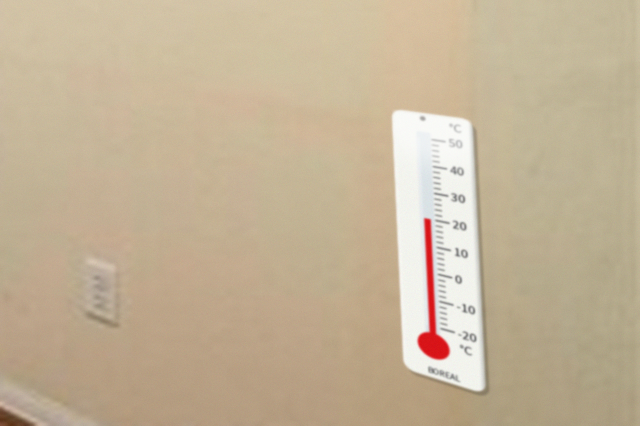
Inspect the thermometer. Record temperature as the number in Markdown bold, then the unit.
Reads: **20** °C
